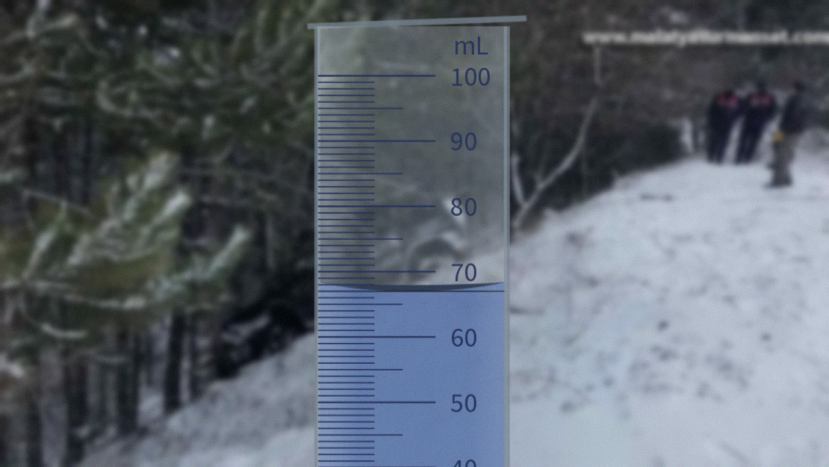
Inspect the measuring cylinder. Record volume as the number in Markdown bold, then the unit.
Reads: **67** mL
